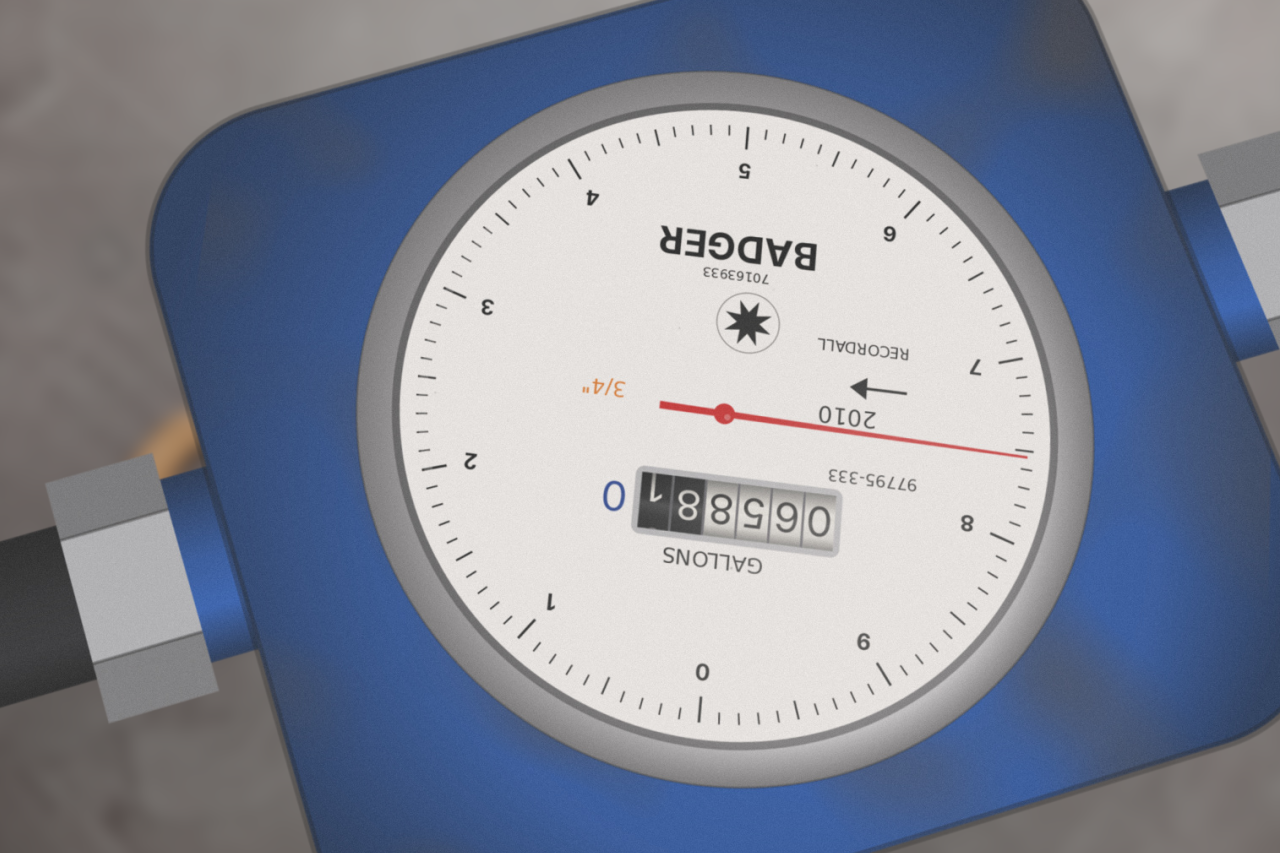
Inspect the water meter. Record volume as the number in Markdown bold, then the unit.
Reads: **658807.5** gal
